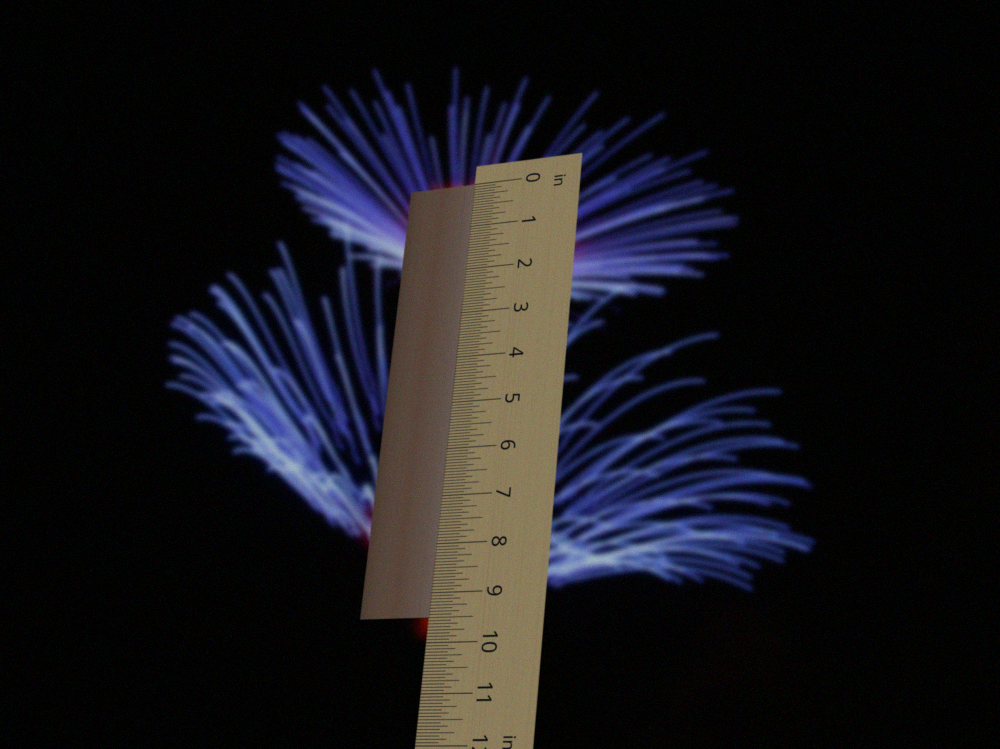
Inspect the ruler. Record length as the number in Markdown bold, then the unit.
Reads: **9.5** in
